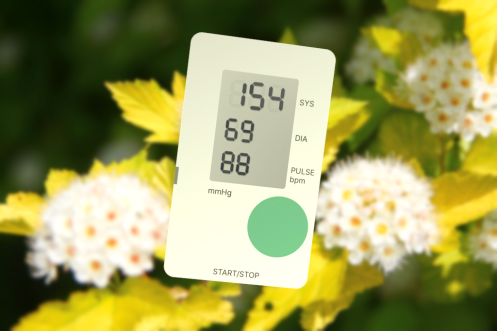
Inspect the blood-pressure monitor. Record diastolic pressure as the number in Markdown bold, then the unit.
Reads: **69** mmHg
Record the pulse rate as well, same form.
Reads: **88** bpm
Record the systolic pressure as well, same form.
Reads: **154** mmHg
